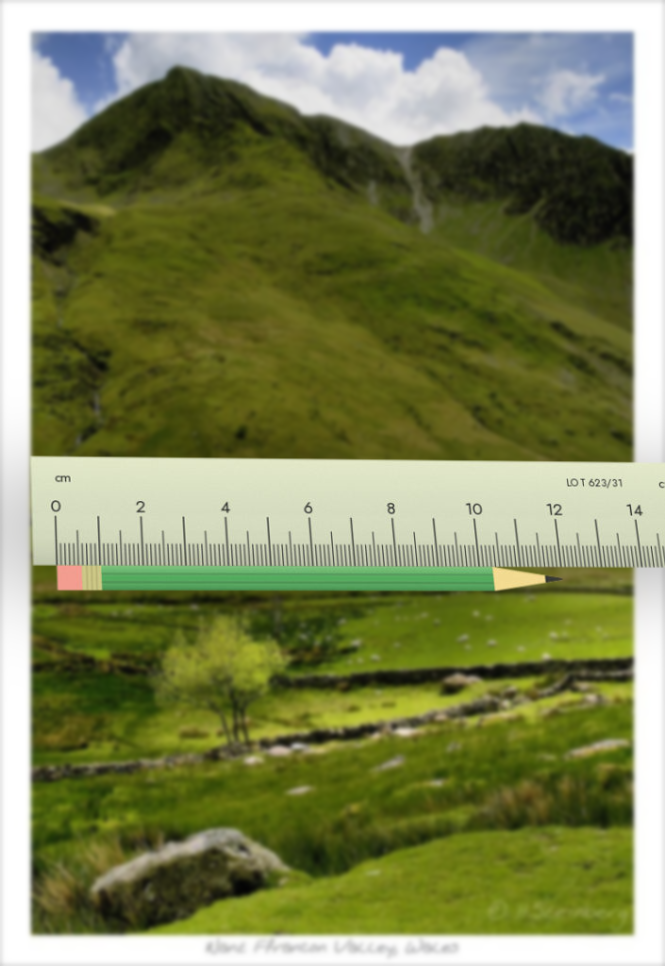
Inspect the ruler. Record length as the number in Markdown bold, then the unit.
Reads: **12** cm
